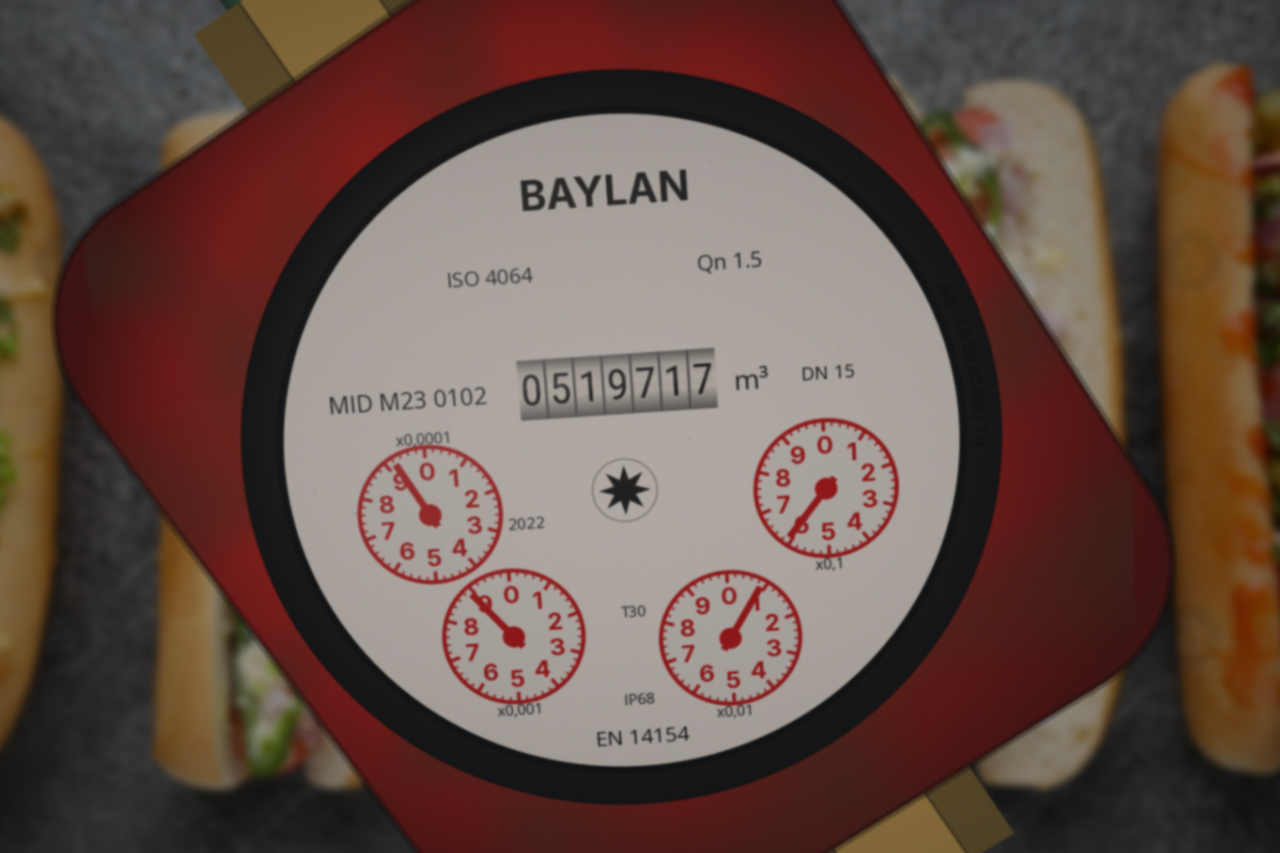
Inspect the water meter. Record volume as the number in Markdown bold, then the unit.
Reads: **519717.6089** m³
